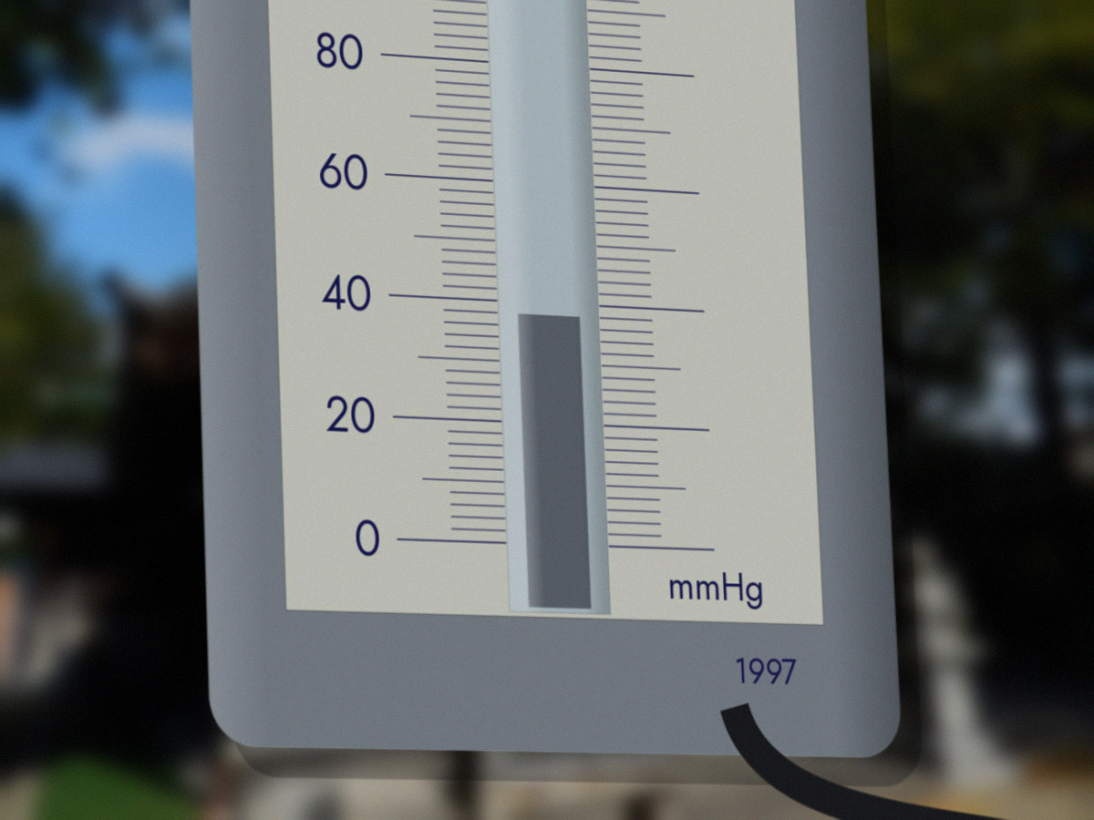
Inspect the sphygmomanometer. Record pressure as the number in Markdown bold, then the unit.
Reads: **38** mmHg
